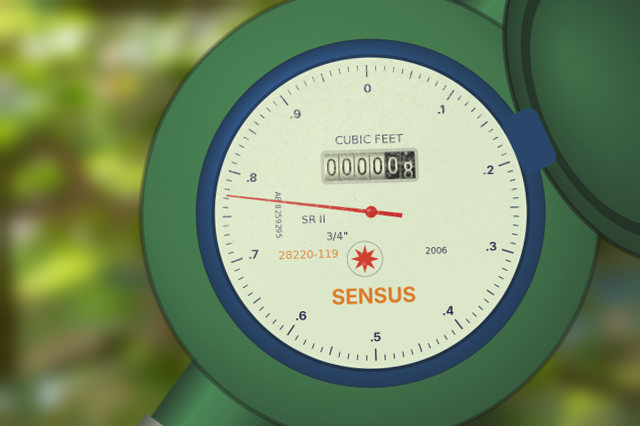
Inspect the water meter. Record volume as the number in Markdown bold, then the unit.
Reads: **7.77** ft³
